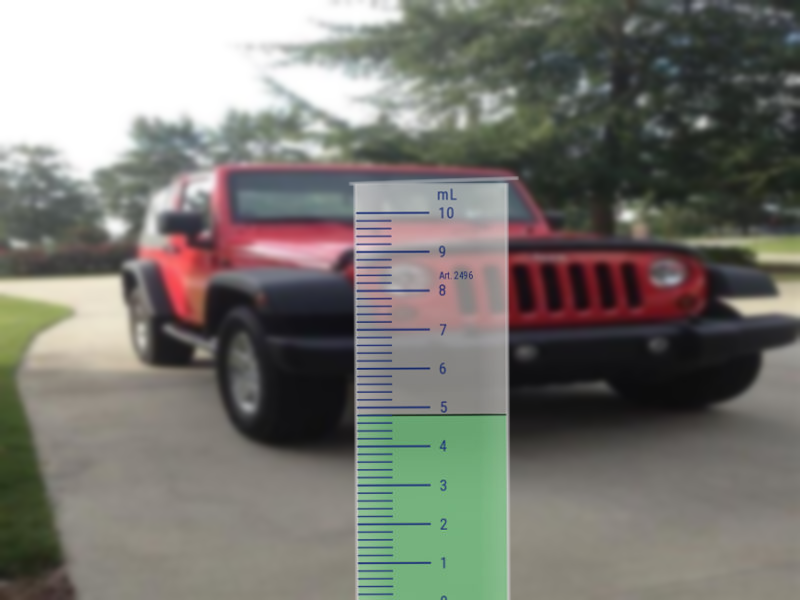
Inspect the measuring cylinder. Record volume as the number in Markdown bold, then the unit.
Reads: **4.8** mL
